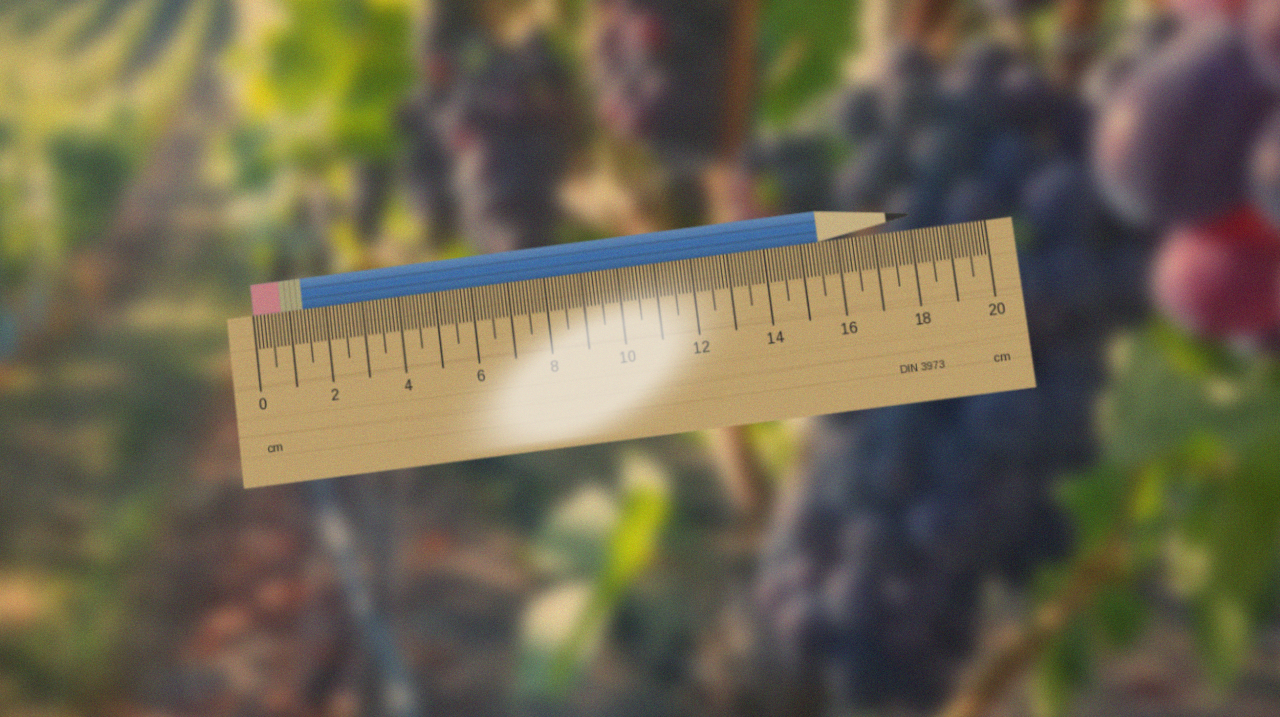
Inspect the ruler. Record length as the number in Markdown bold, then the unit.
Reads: **18** cm
